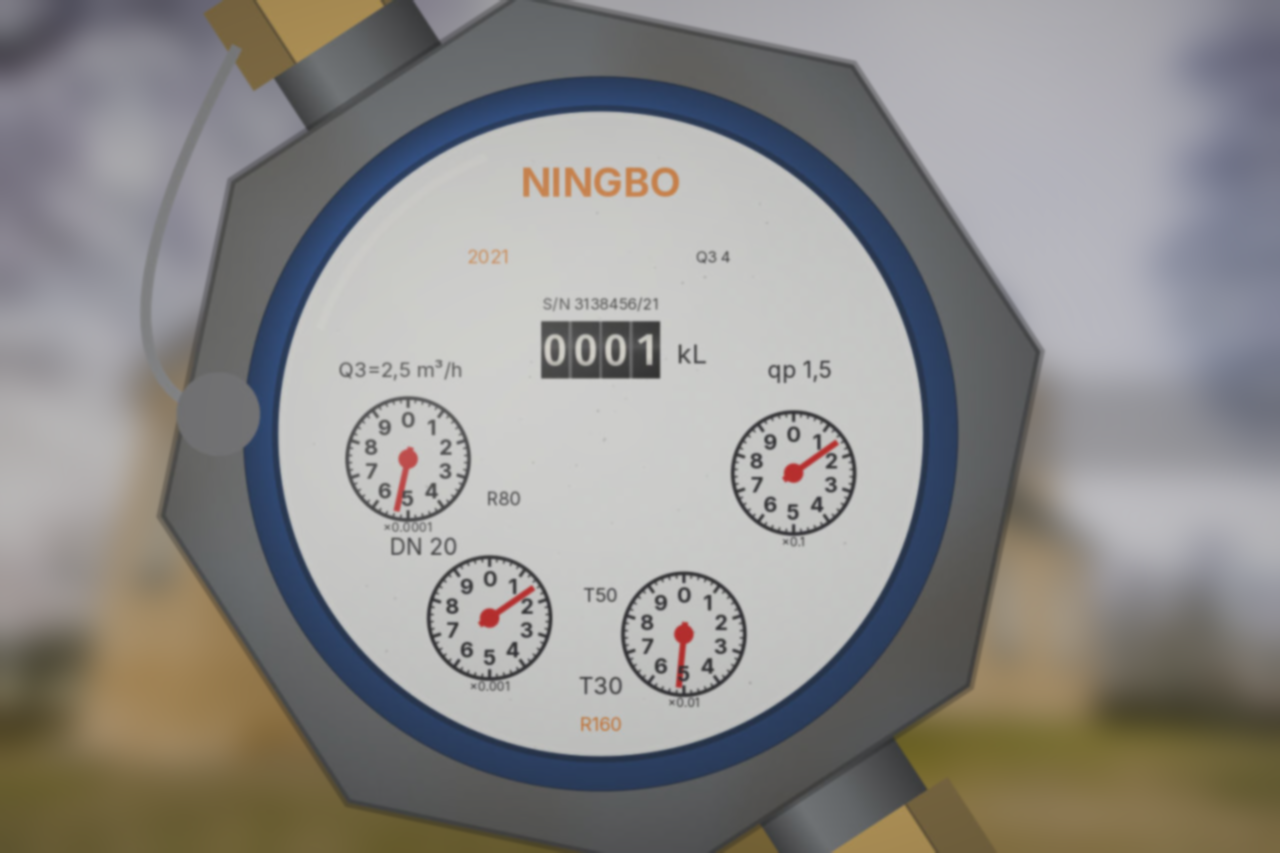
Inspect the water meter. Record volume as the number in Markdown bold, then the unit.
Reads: **1.1515** kL
